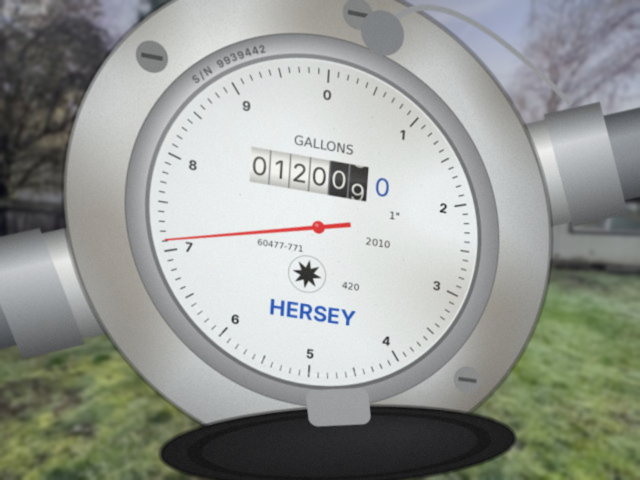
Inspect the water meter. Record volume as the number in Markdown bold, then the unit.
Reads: **120087.1** gal
